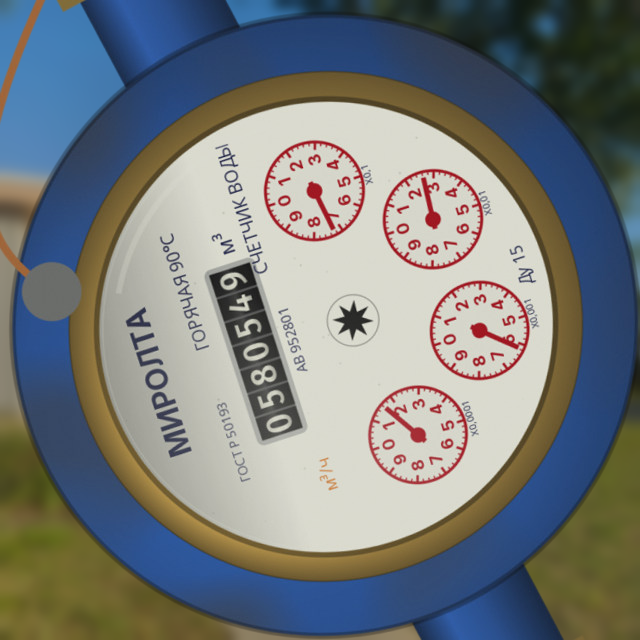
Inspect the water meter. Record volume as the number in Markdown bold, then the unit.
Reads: **580549.7261** m³
